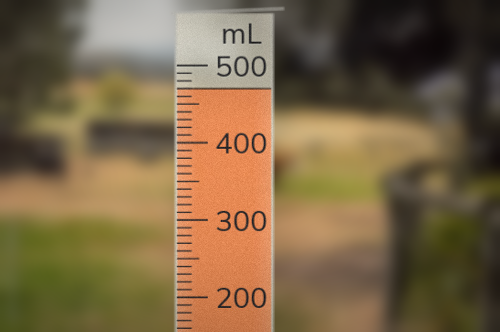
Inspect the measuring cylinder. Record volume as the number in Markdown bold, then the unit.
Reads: **470** mL
